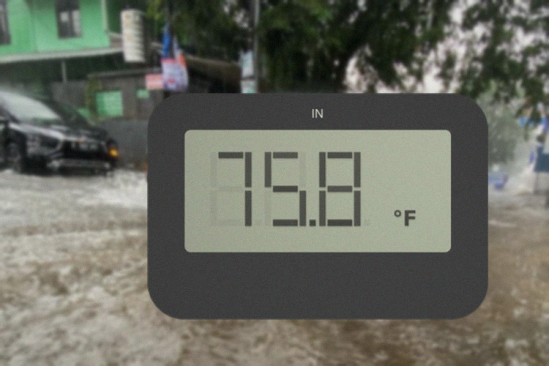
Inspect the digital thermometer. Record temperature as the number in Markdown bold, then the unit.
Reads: **75.8** °F
